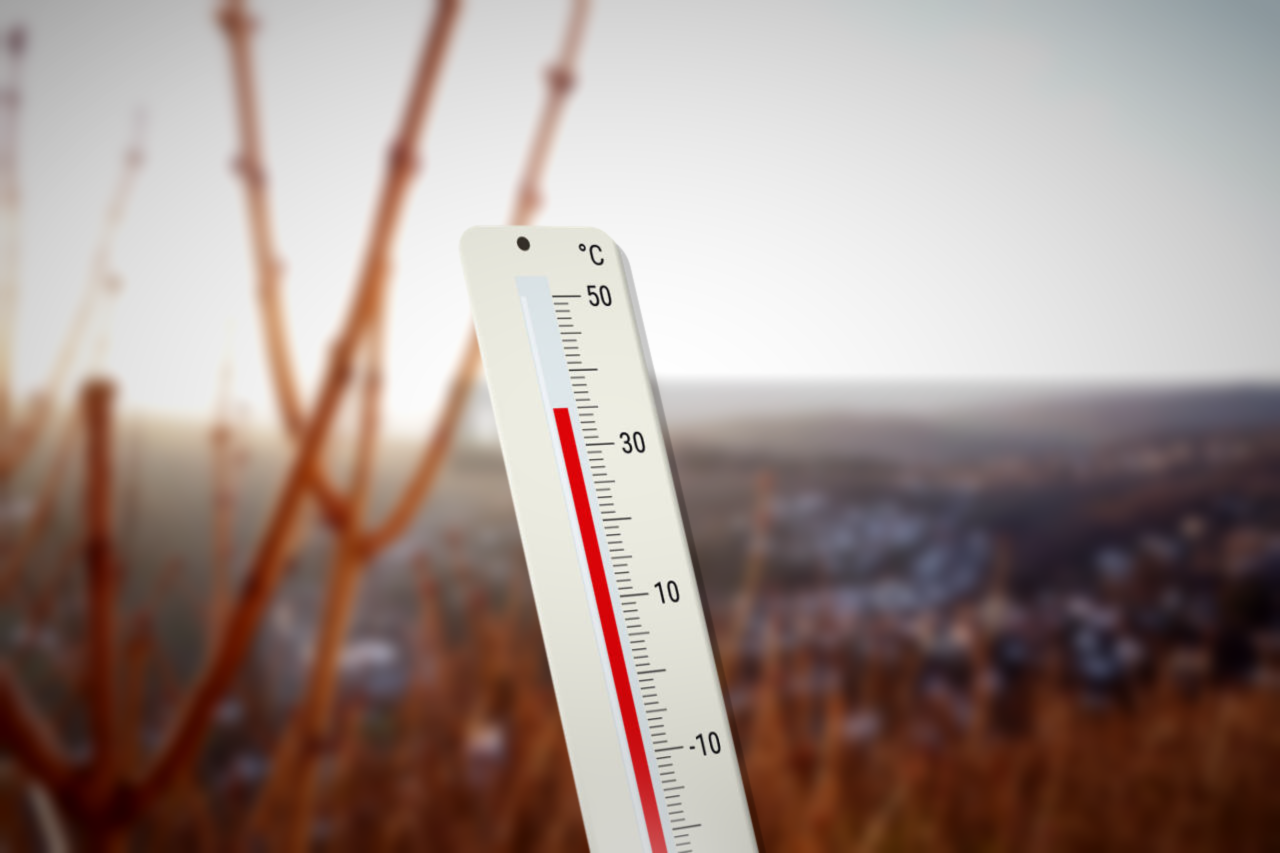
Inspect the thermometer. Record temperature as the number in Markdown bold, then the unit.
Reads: **35** °C
